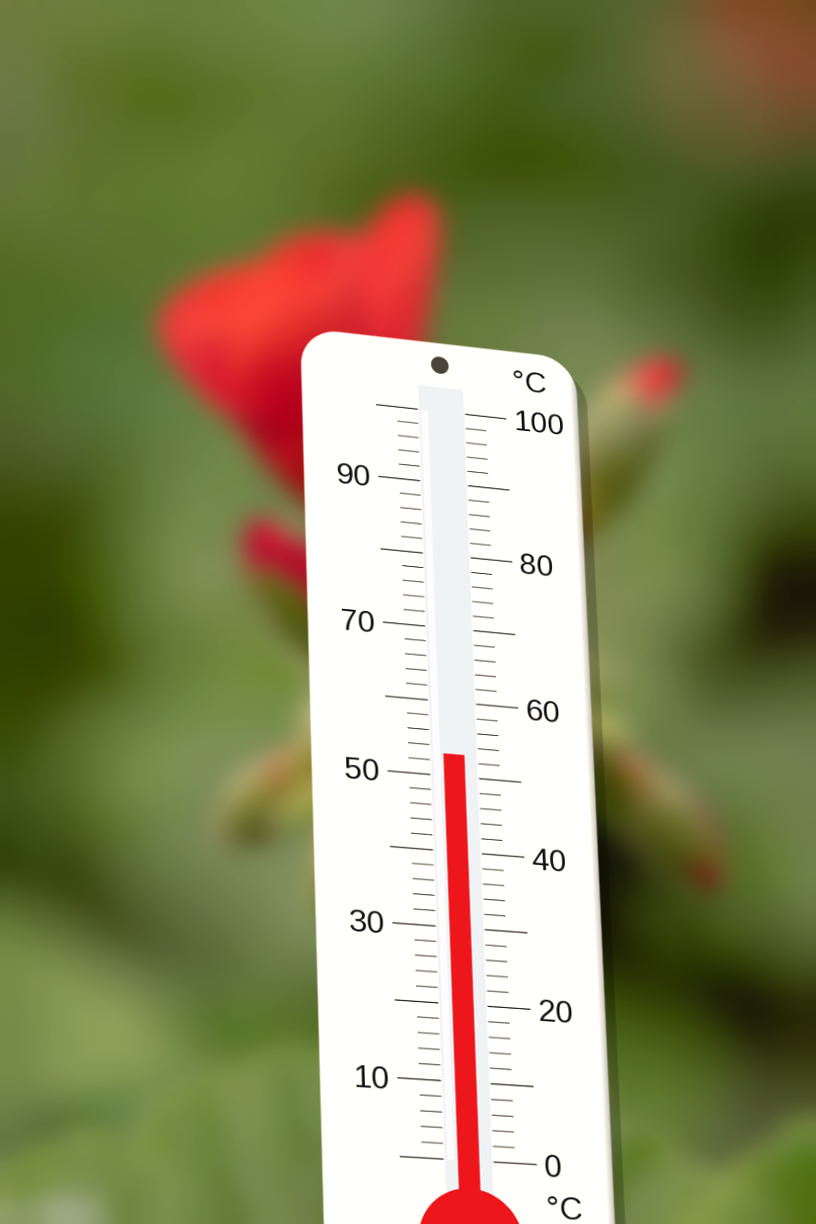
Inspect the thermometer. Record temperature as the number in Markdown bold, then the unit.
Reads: **53** °C
